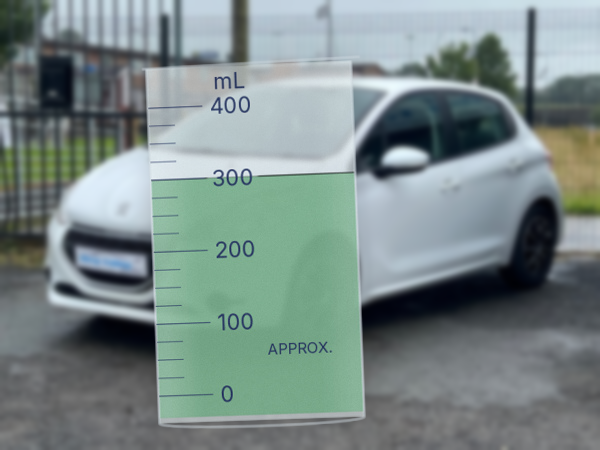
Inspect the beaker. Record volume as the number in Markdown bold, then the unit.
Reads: **300** mL
